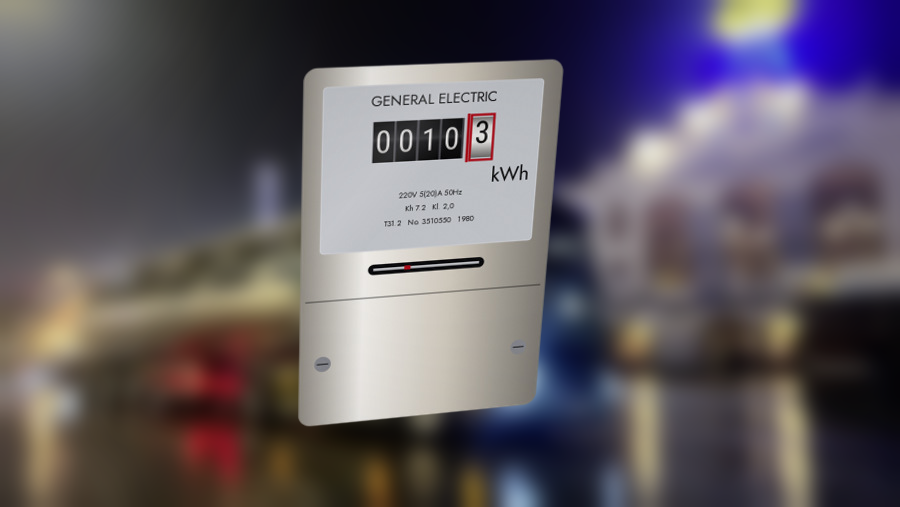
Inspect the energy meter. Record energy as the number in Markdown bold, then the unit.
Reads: **10.3** kWh
